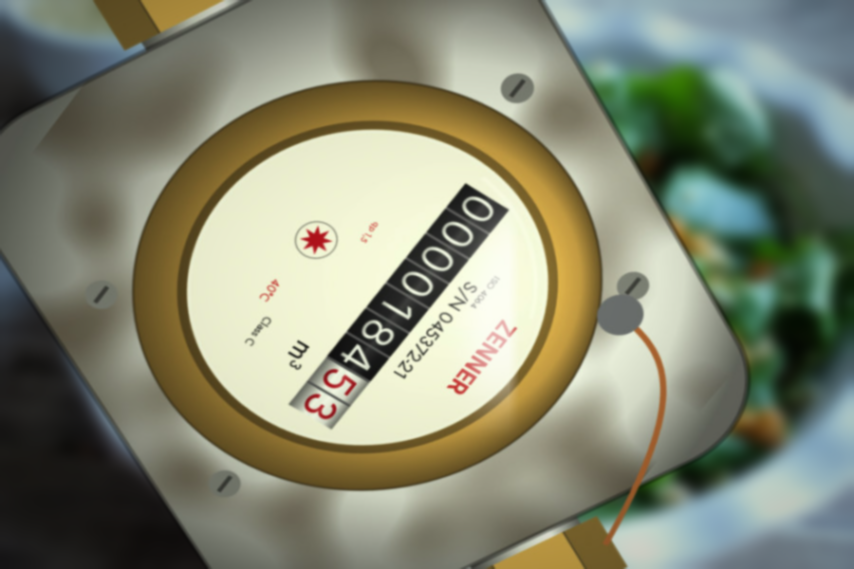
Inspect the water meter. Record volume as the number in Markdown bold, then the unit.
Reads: **184.53** m³
